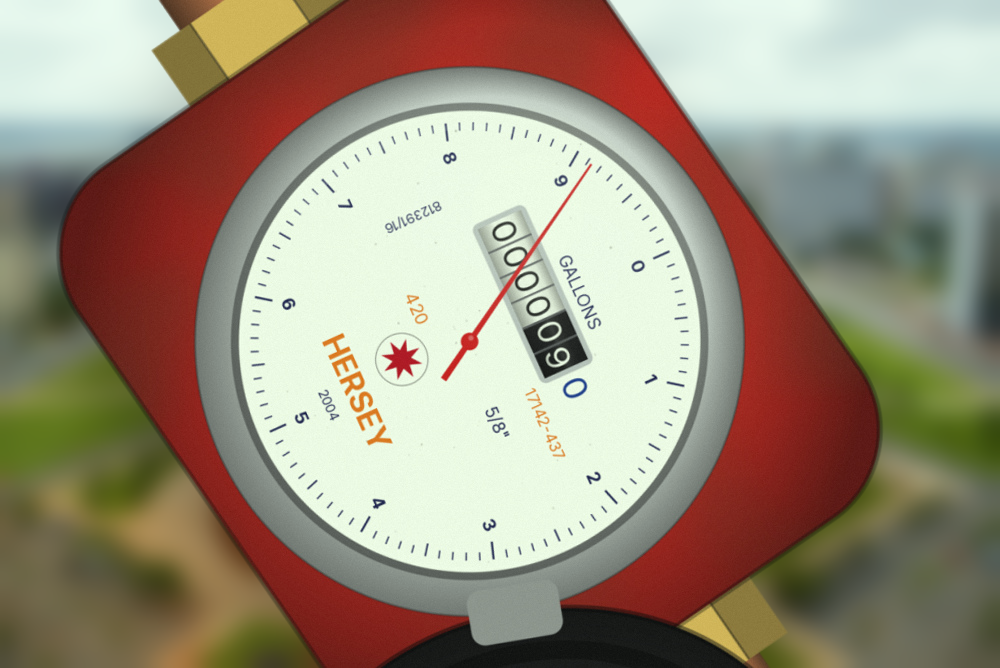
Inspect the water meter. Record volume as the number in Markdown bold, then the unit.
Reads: **89.1** gal
